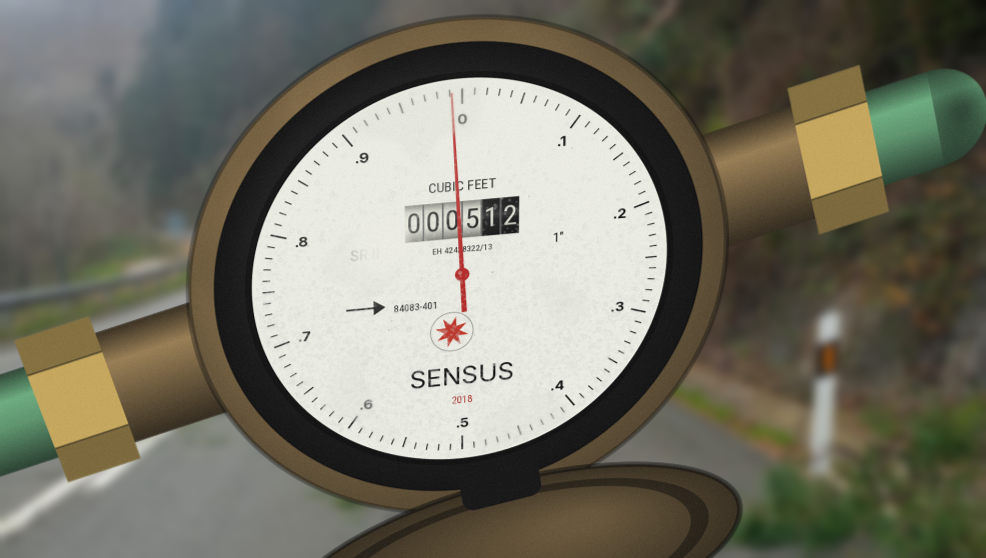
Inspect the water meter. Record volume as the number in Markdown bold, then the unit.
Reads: **511.99** ft³
